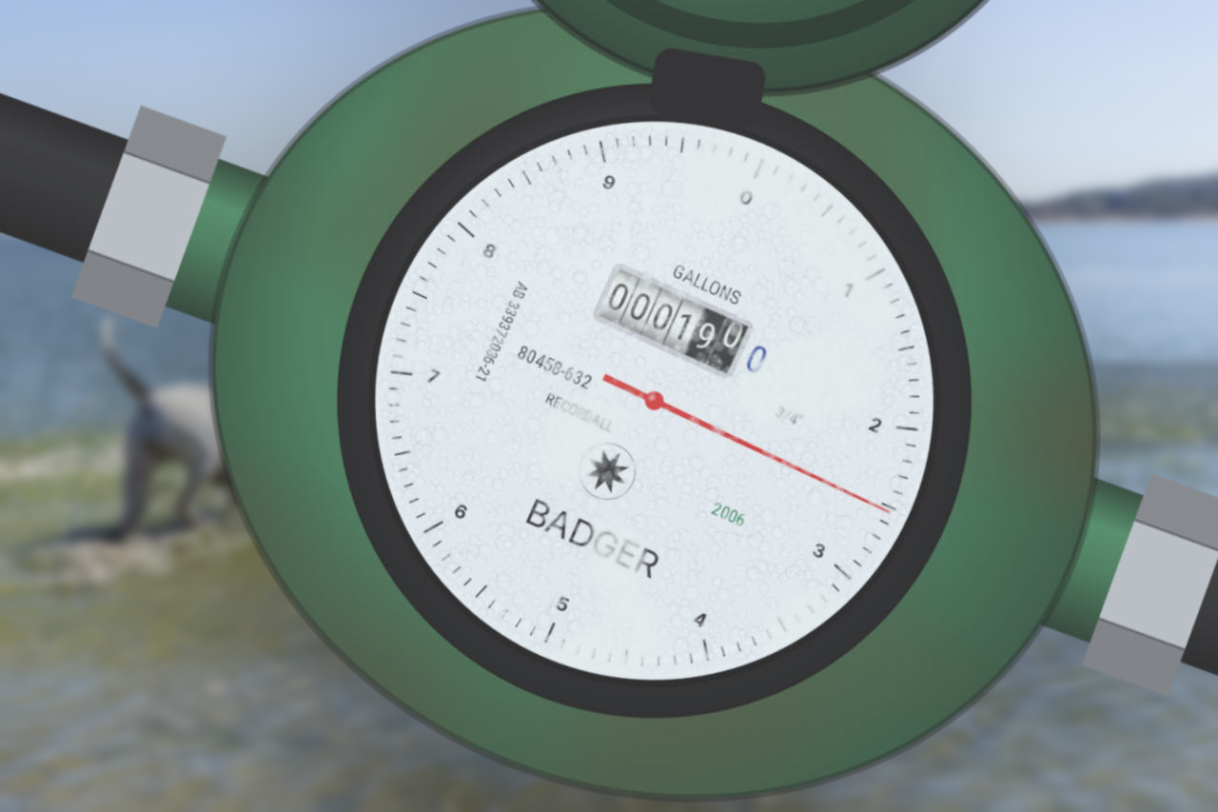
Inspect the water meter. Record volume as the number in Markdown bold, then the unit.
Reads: **1902.5** gal
